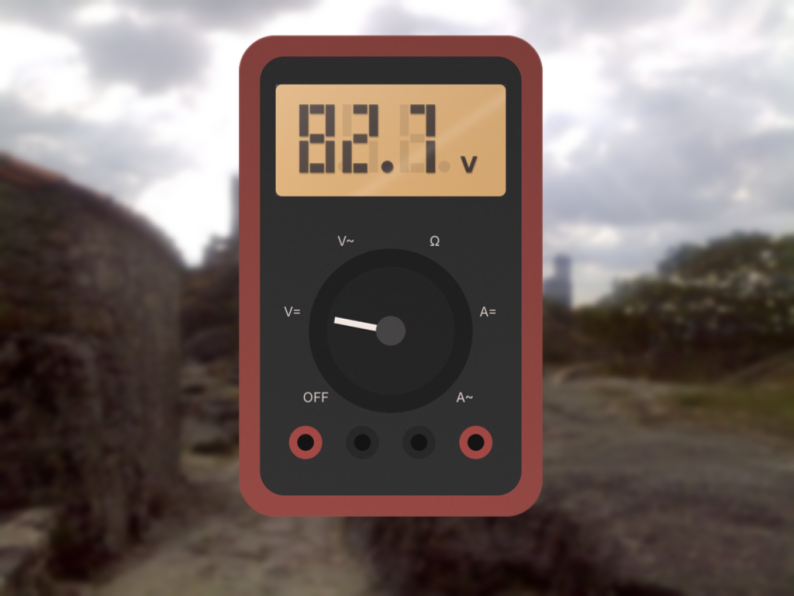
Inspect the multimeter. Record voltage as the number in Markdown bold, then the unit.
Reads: **82.7** V
